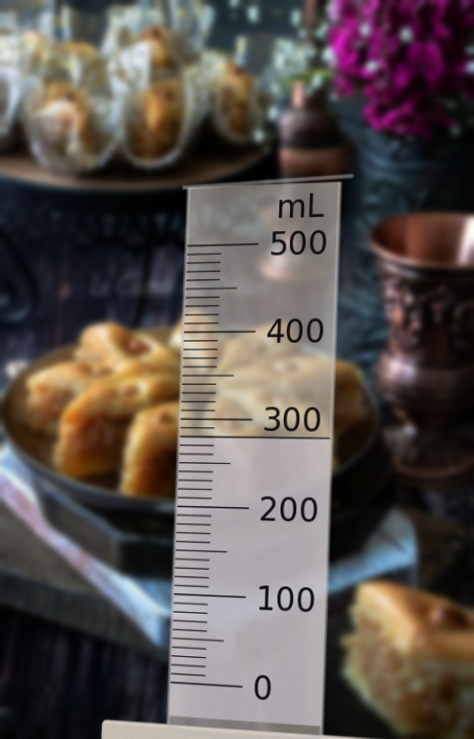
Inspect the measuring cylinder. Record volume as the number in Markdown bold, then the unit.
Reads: **280** mL
